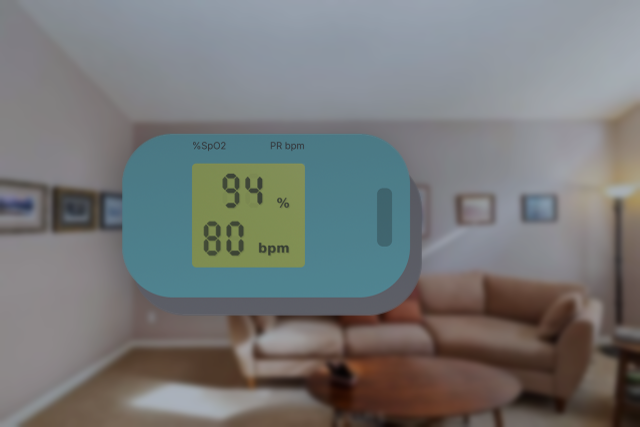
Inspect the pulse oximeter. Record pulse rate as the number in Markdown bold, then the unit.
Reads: **80** bpm
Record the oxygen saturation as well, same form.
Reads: **94** %
